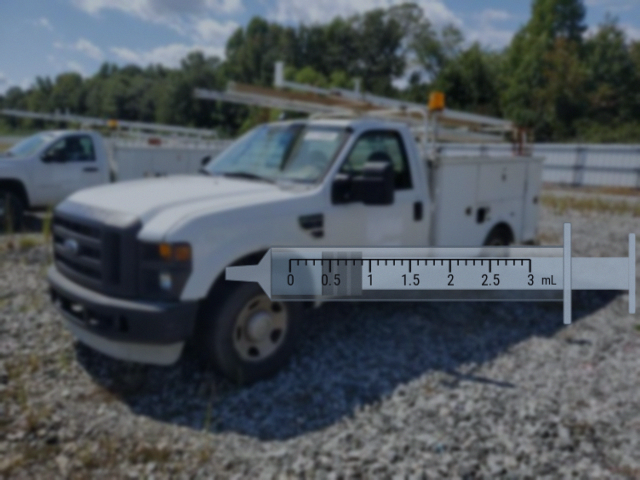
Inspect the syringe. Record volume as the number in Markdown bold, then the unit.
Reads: **0.4** mL
